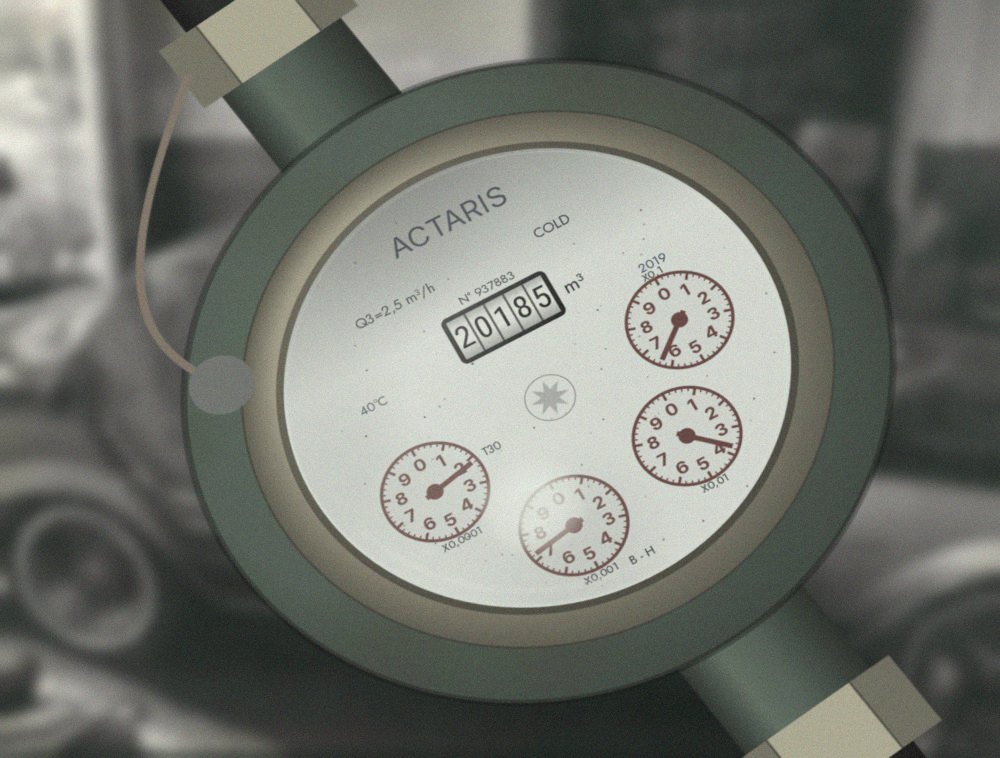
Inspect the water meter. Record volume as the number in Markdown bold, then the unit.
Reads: **20185.6372** m³
